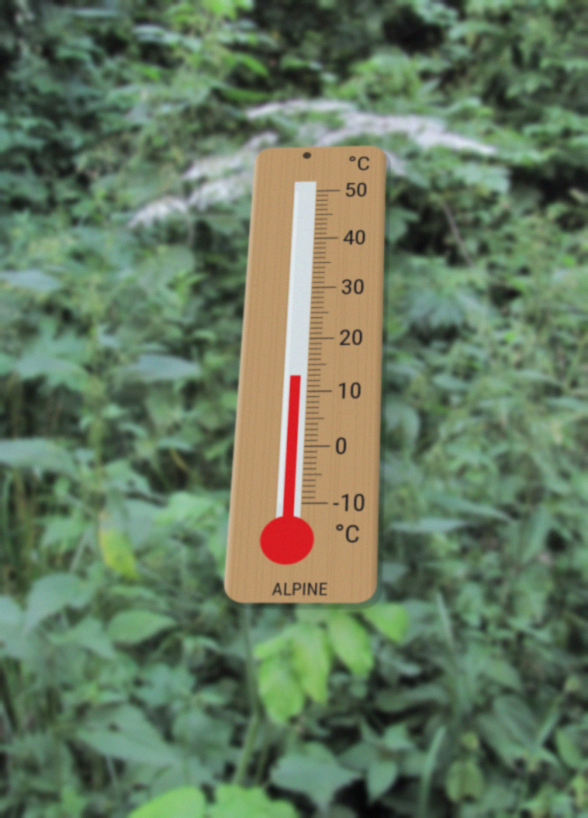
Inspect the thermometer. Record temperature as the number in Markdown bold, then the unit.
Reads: **13** °C
